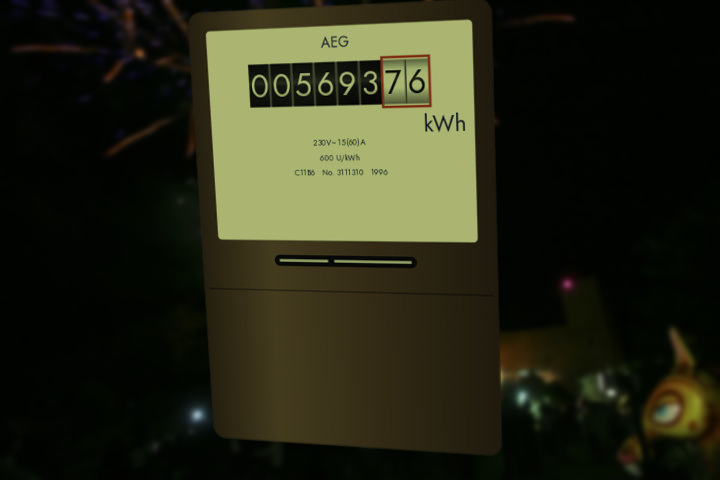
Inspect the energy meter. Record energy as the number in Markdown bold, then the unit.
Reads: **5693.76** kWh
